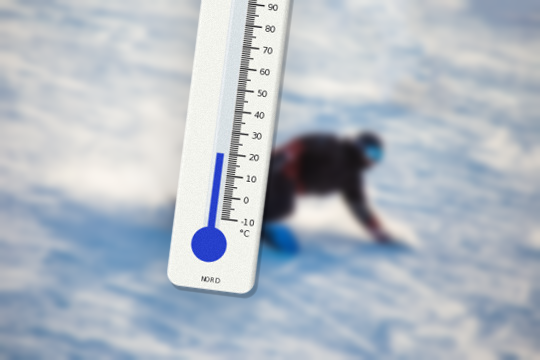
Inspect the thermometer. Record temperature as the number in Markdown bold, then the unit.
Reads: **20** °C
